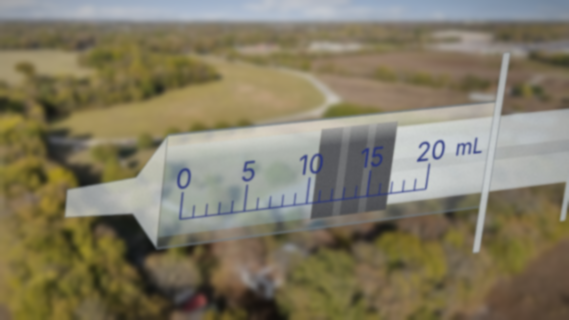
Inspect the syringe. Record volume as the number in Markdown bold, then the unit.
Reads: **10.5** mL
